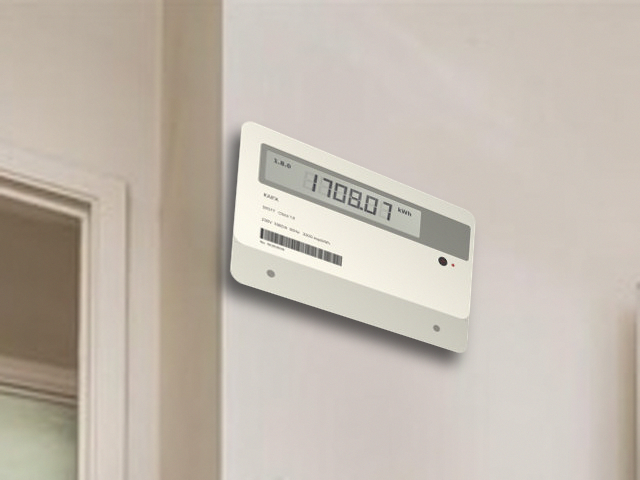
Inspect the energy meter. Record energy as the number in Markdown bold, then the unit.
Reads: **1708.07** kWh
